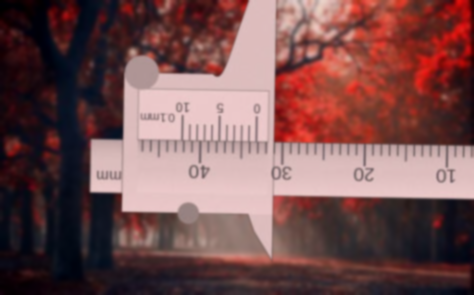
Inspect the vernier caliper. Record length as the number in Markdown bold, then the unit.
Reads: **33.2** mm
